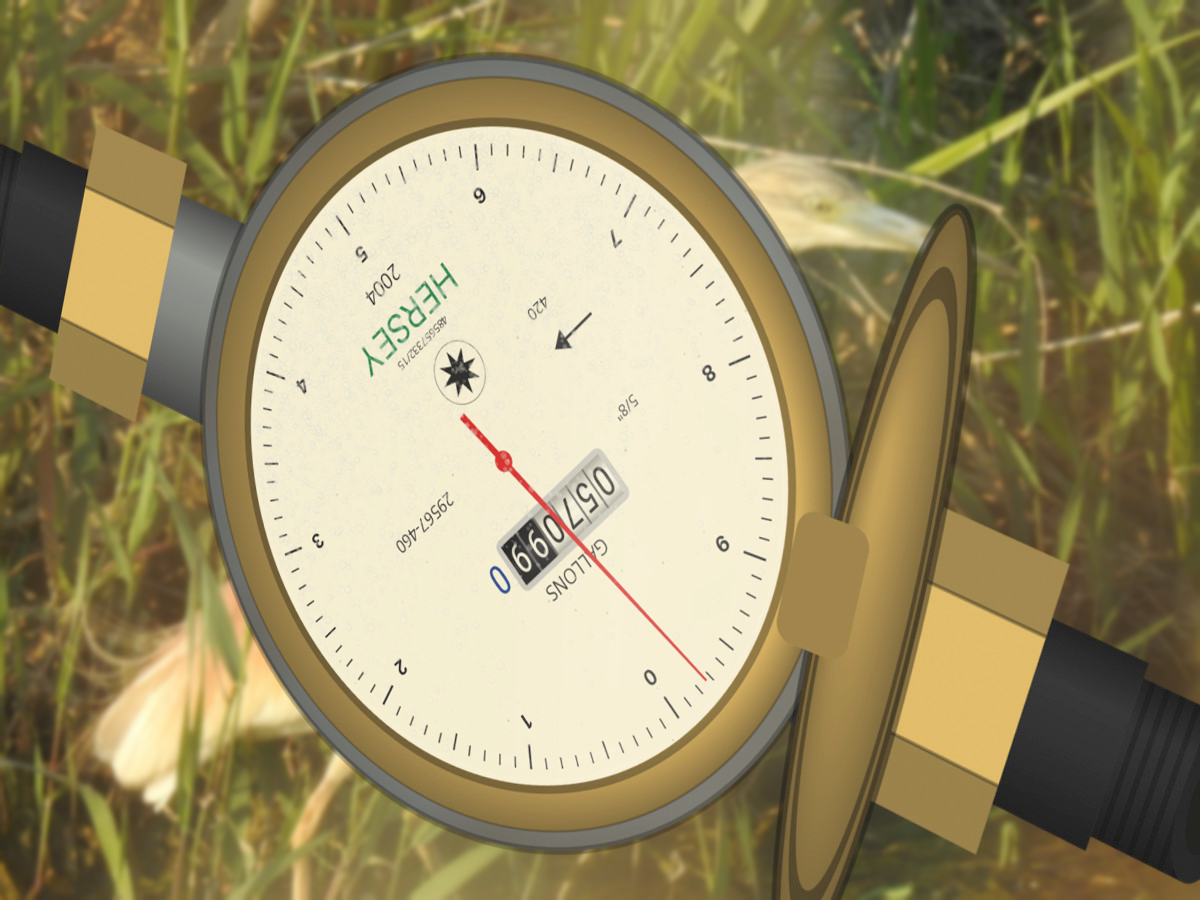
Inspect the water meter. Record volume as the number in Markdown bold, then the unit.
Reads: **570989.7** gal
